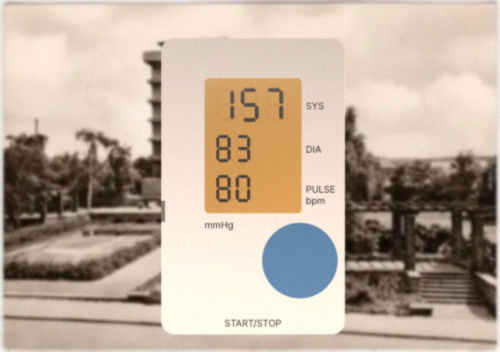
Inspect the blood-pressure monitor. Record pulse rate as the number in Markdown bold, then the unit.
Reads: **80** bpm
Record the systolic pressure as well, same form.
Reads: **157** mmHg
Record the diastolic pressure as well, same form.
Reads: **83** mmHg
